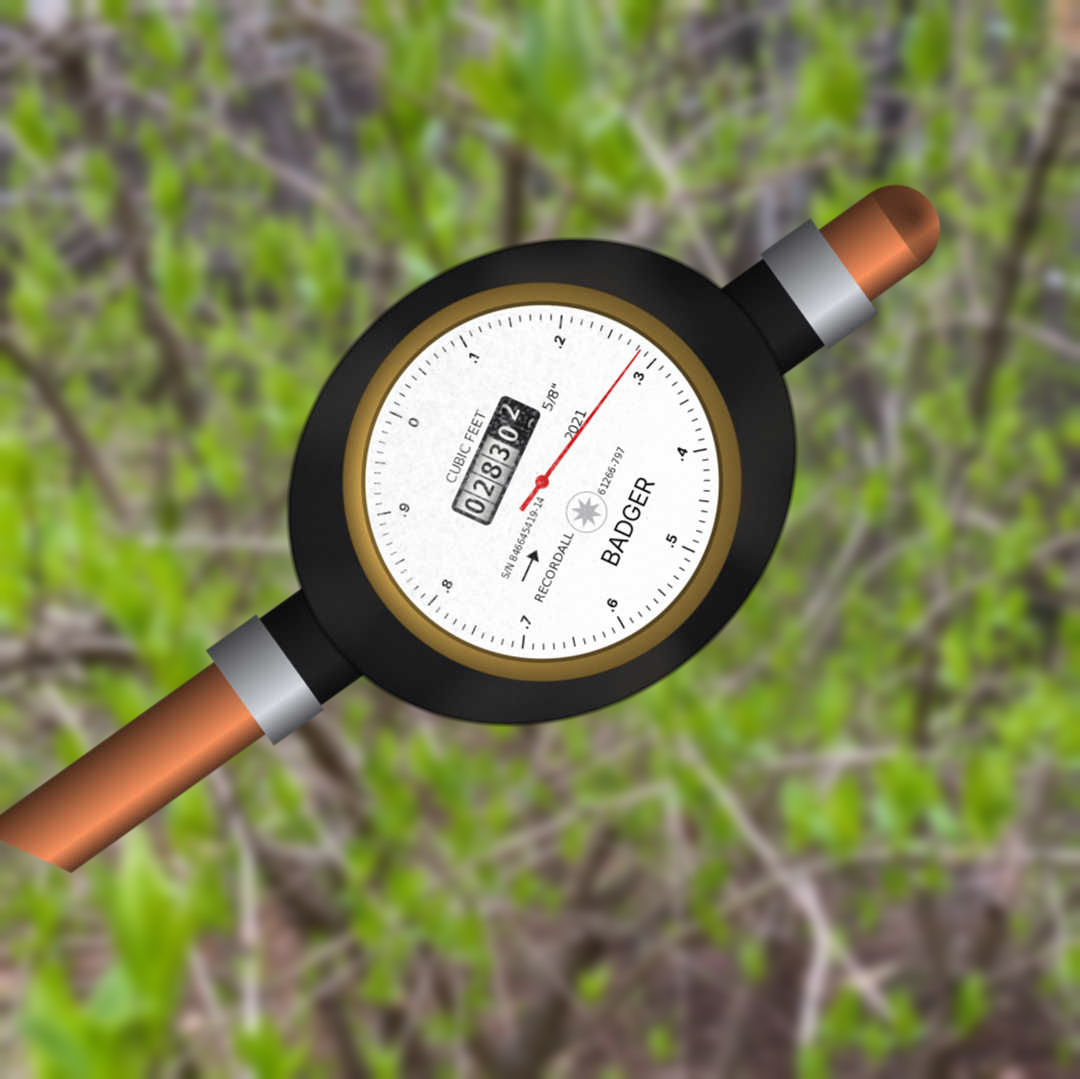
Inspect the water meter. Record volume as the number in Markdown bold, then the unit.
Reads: **28302.28** ft³
